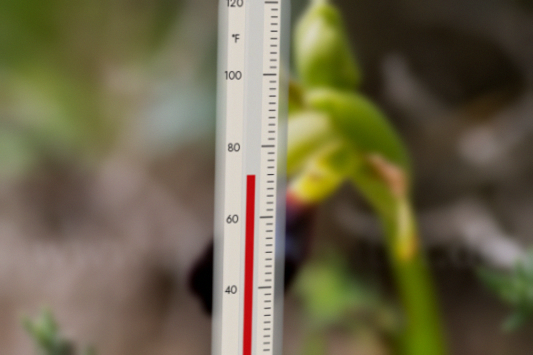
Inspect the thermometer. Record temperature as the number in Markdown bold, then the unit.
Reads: **72** °F
